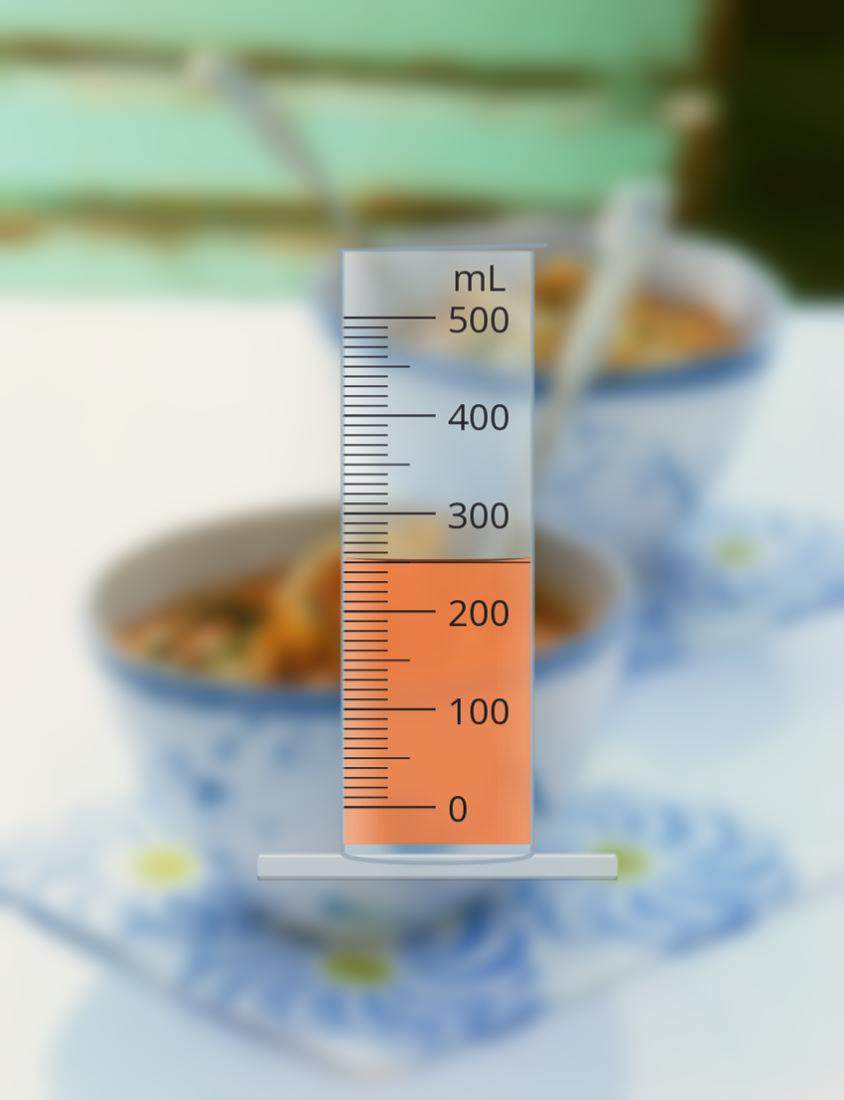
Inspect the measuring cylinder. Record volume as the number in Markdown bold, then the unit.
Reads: **250** mL
